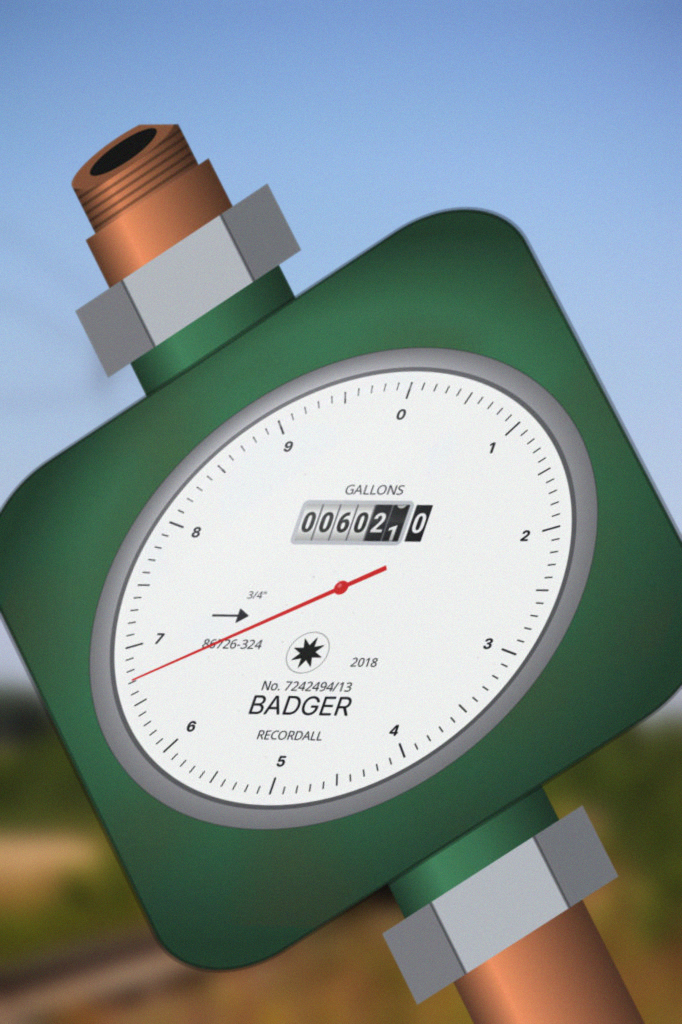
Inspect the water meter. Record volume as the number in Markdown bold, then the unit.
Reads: **60206.7** gal
